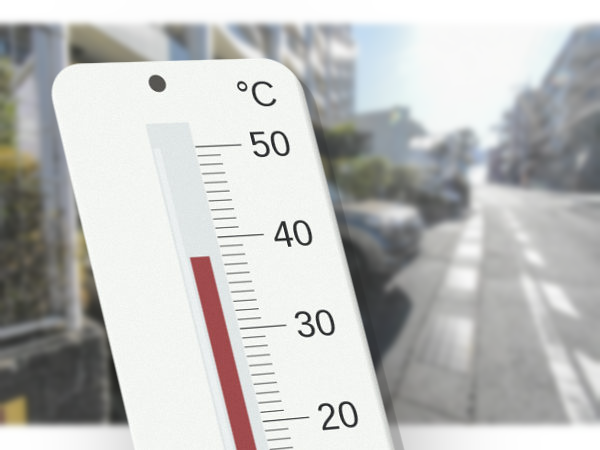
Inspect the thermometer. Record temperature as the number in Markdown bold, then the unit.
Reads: **38** °C
